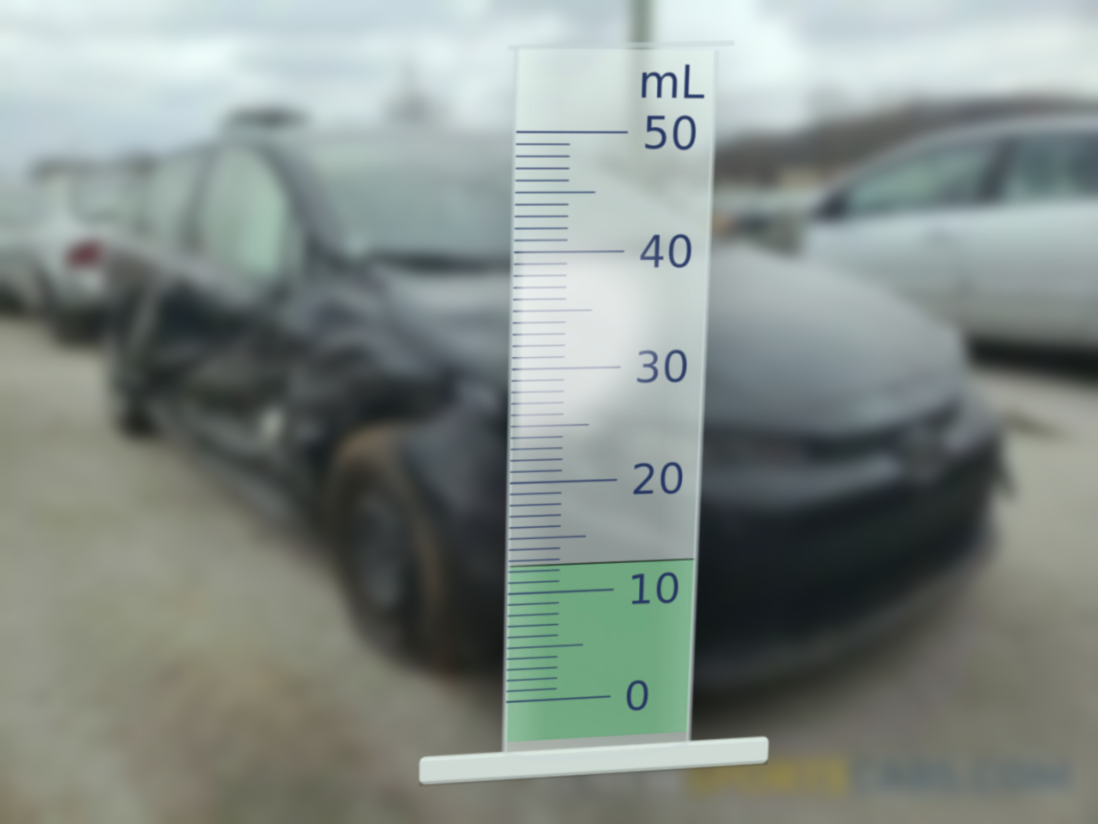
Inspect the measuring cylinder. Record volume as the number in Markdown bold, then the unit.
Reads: **12.5** mL
